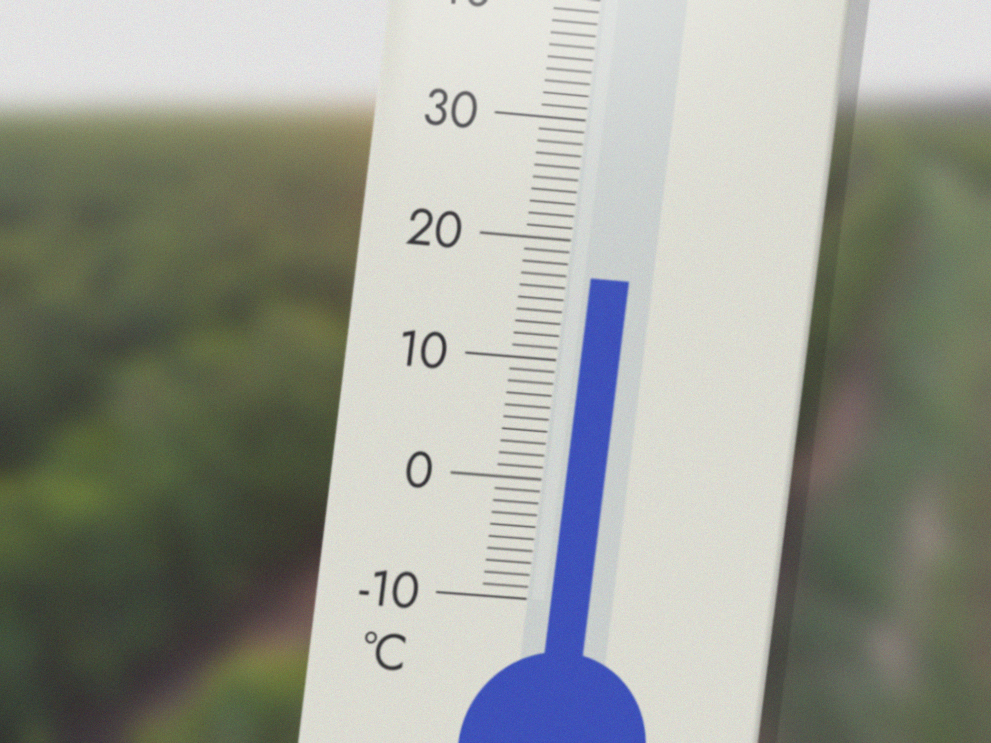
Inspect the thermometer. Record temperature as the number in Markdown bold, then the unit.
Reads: **17** °C
